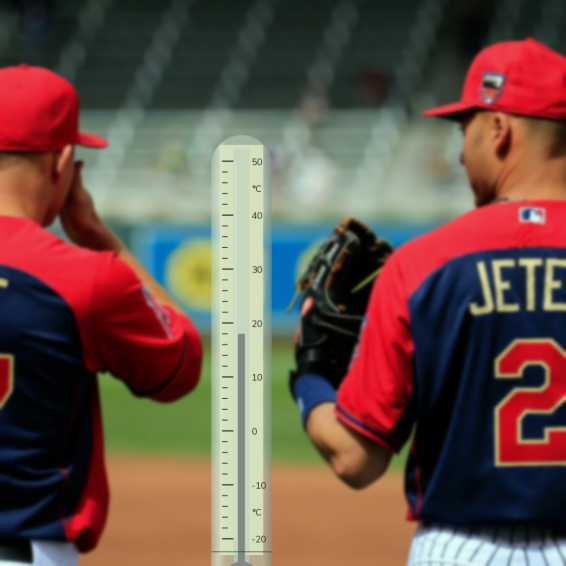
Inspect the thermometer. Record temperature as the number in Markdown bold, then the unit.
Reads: **18** °C
